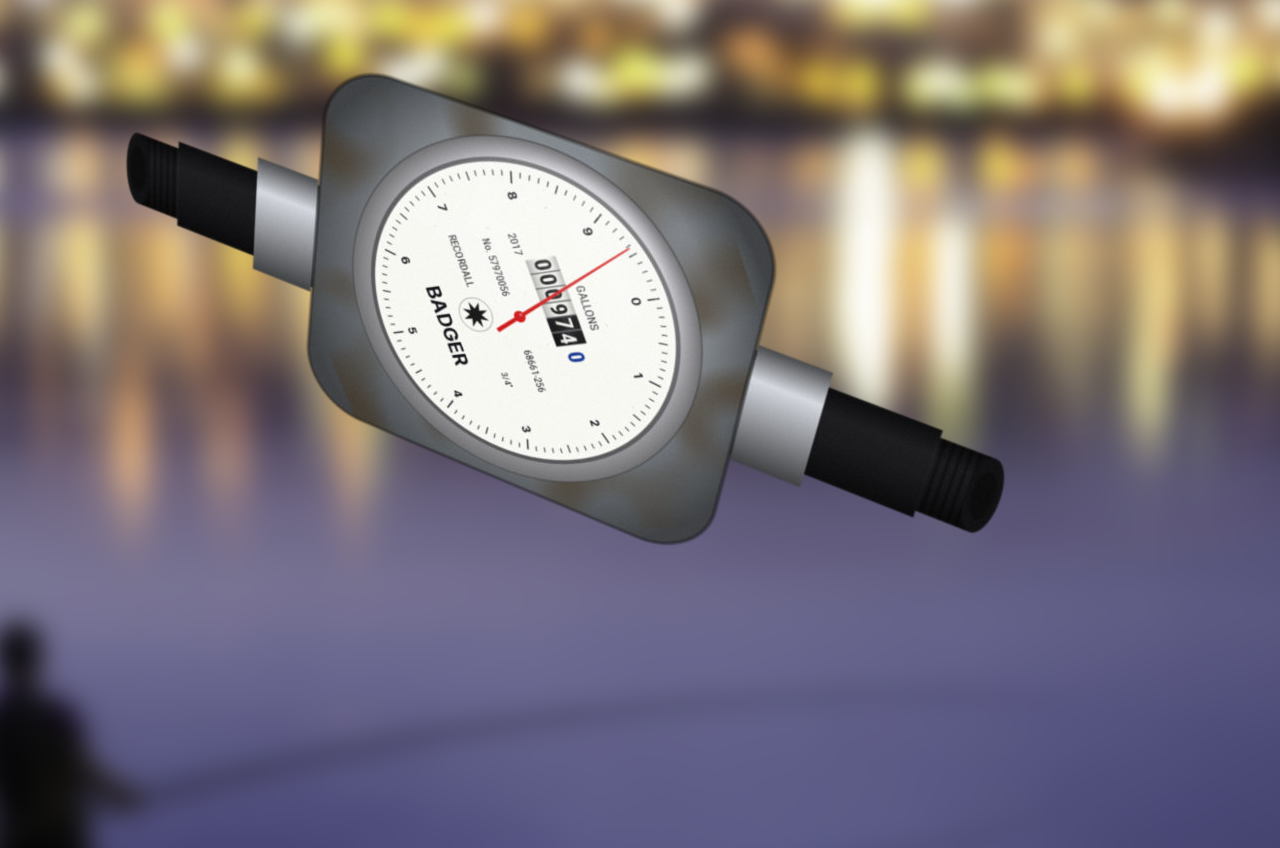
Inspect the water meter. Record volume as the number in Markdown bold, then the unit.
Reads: **9739.4** gal
